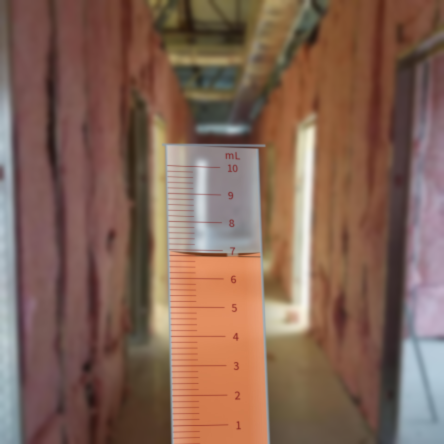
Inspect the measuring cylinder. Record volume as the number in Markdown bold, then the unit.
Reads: **6.8** mL
